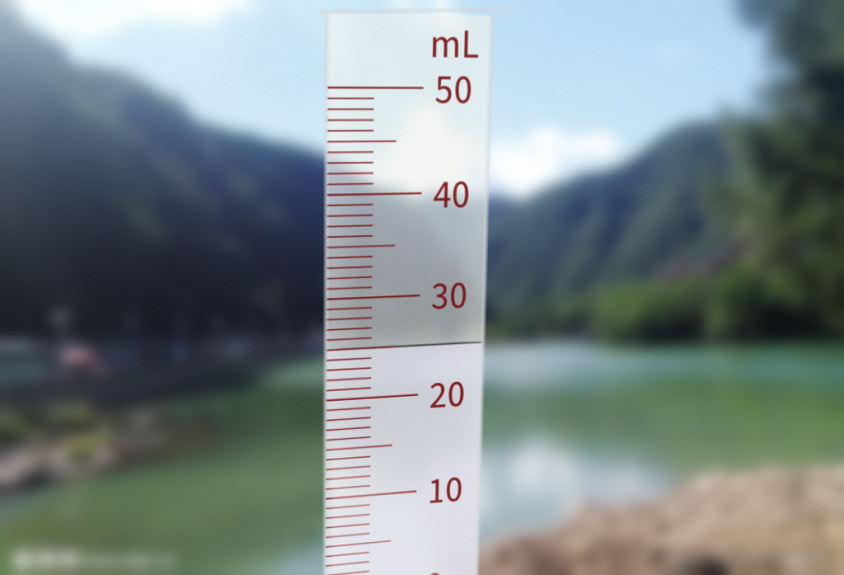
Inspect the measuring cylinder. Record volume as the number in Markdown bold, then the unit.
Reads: **25** mL
